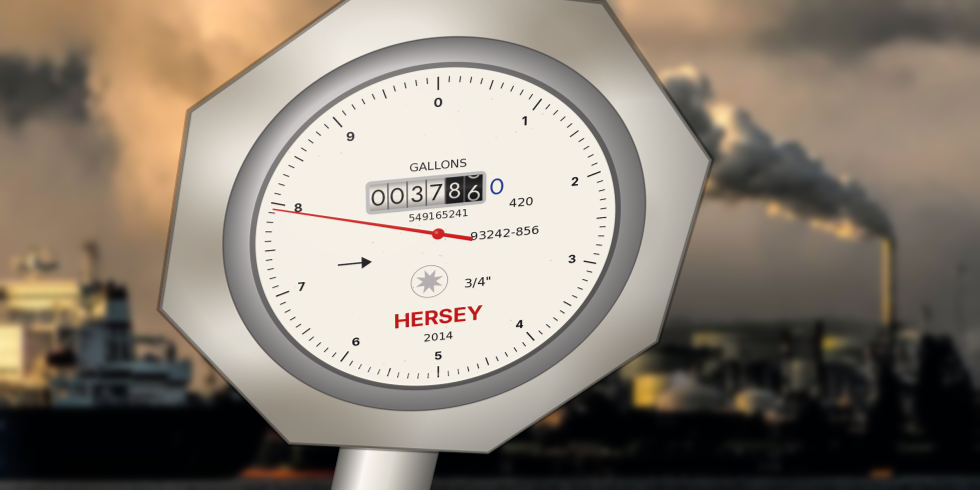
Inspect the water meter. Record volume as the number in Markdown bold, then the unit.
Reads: **37857.9** gal
